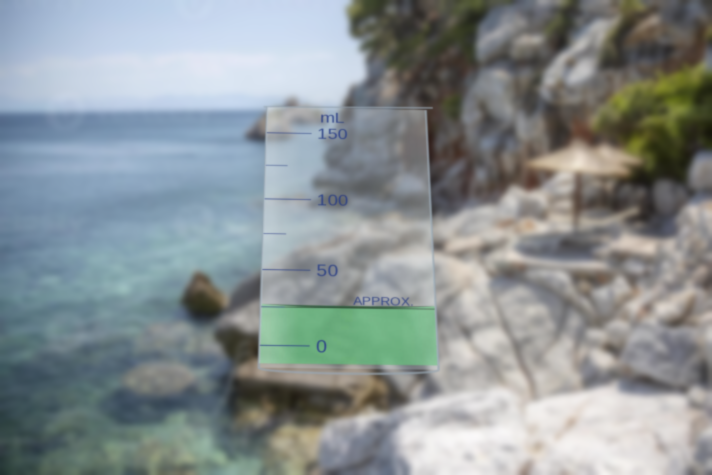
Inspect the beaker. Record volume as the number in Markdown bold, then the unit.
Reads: **25** mL
